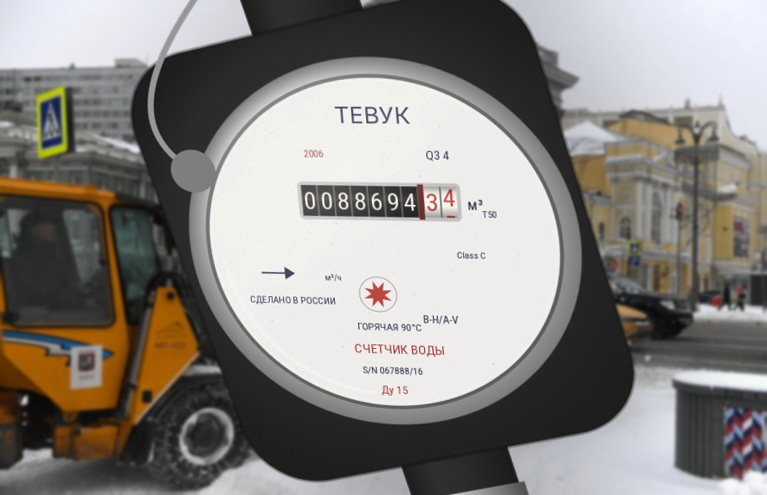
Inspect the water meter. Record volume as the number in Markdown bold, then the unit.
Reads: **88694.34** m³
